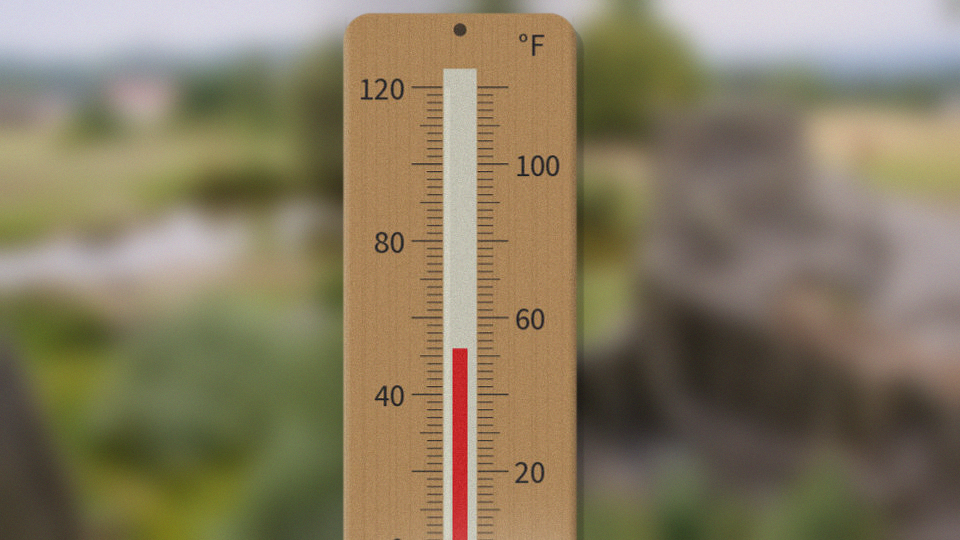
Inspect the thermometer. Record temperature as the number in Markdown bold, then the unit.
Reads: **52** °F
